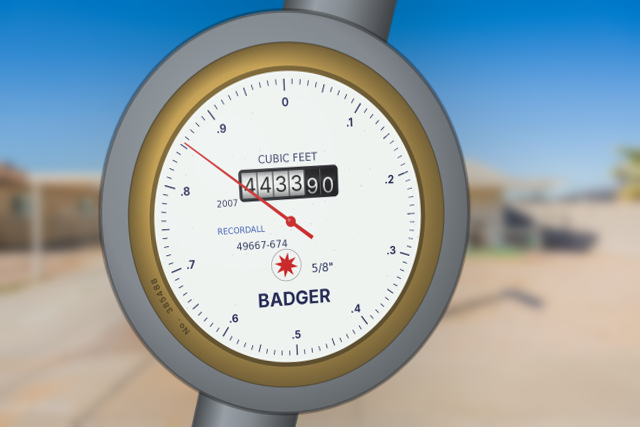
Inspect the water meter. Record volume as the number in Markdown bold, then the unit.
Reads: **443389.85** ft³
